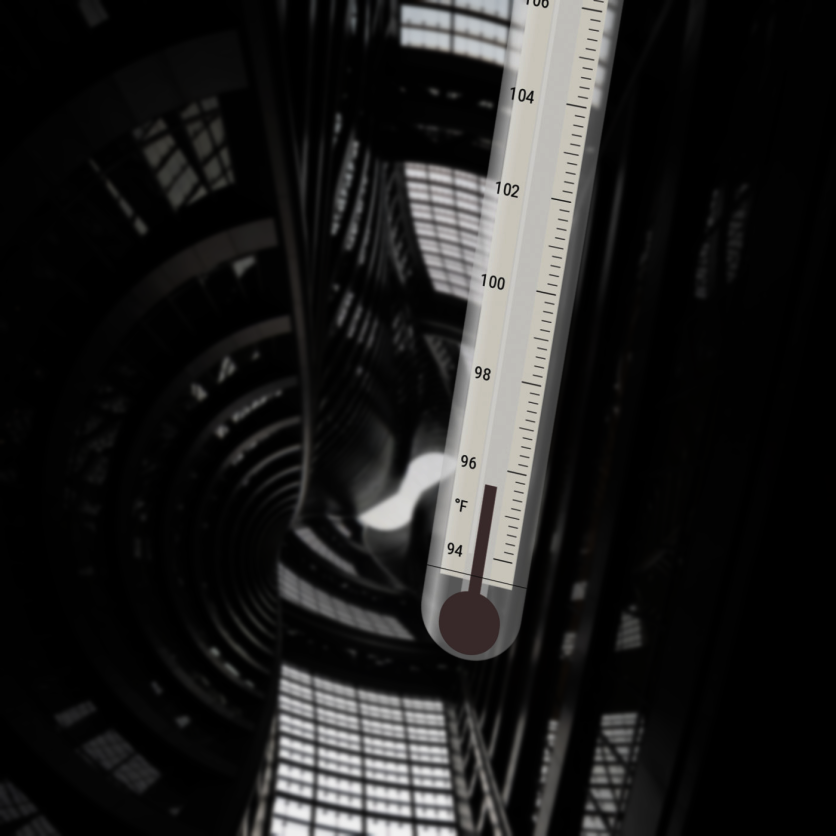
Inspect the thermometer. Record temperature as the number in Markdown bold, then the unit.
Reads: **95.6** °F
